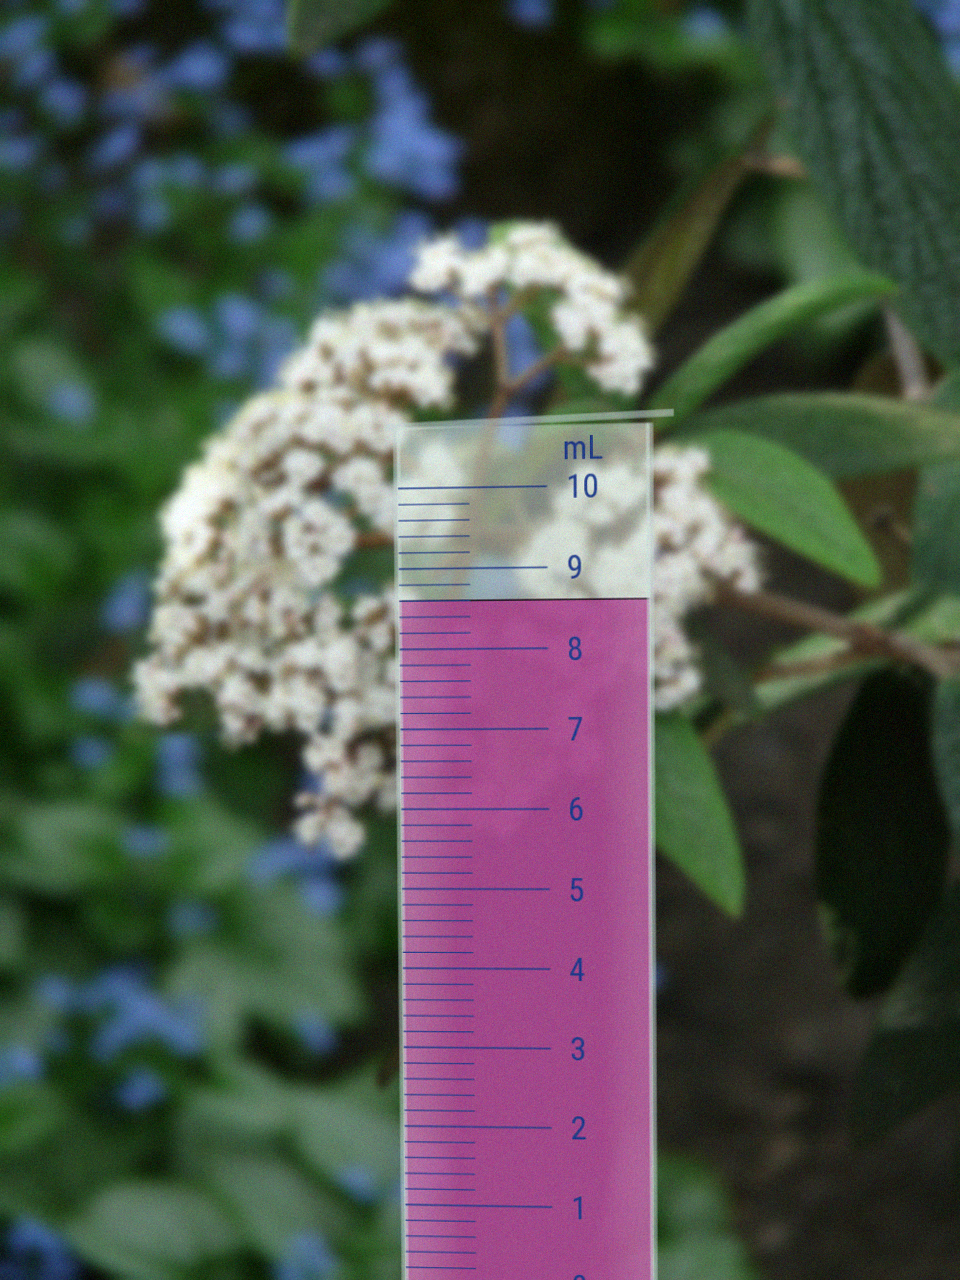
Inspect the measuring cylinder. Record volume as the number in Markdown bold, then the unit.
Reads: **8.6** mL
